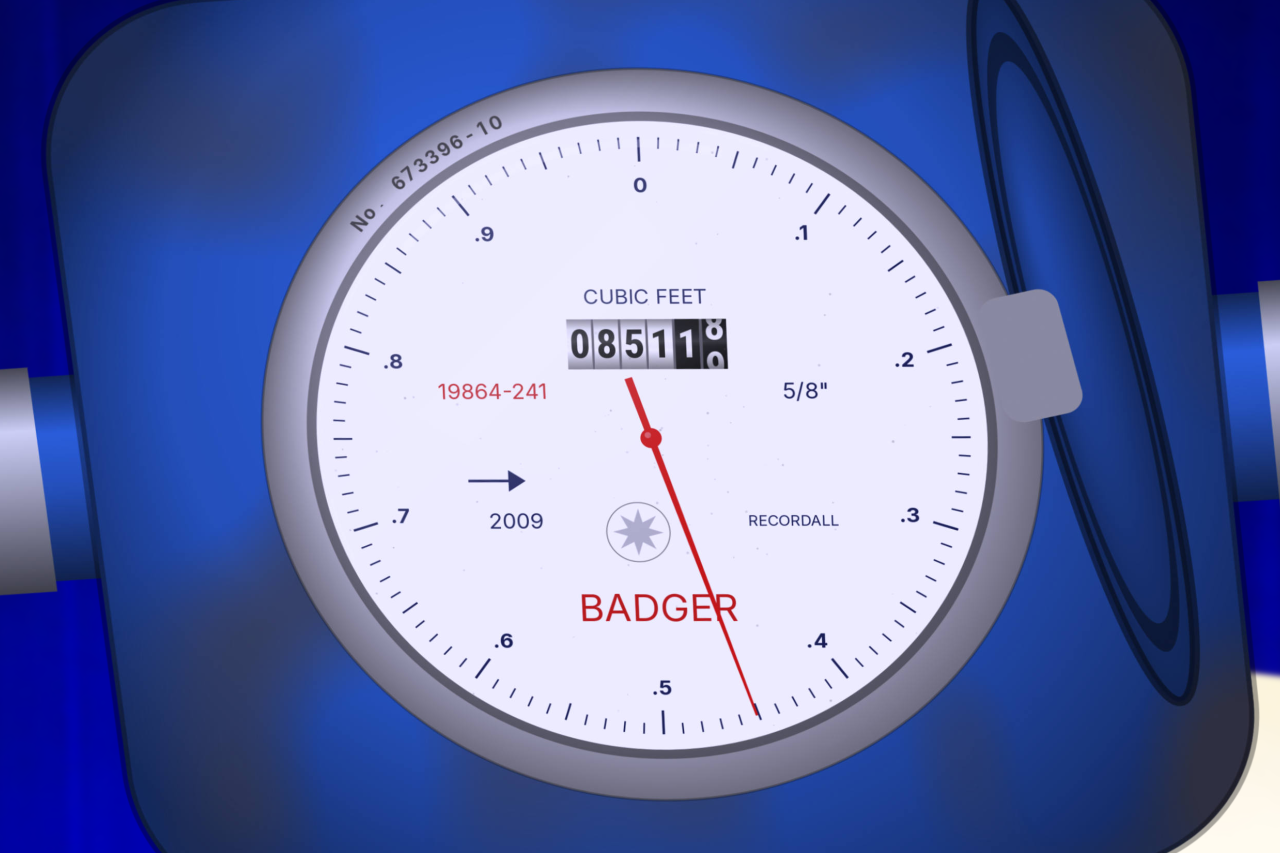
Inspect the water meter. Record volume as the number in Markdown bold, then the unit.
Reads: **85118.45** ft³
